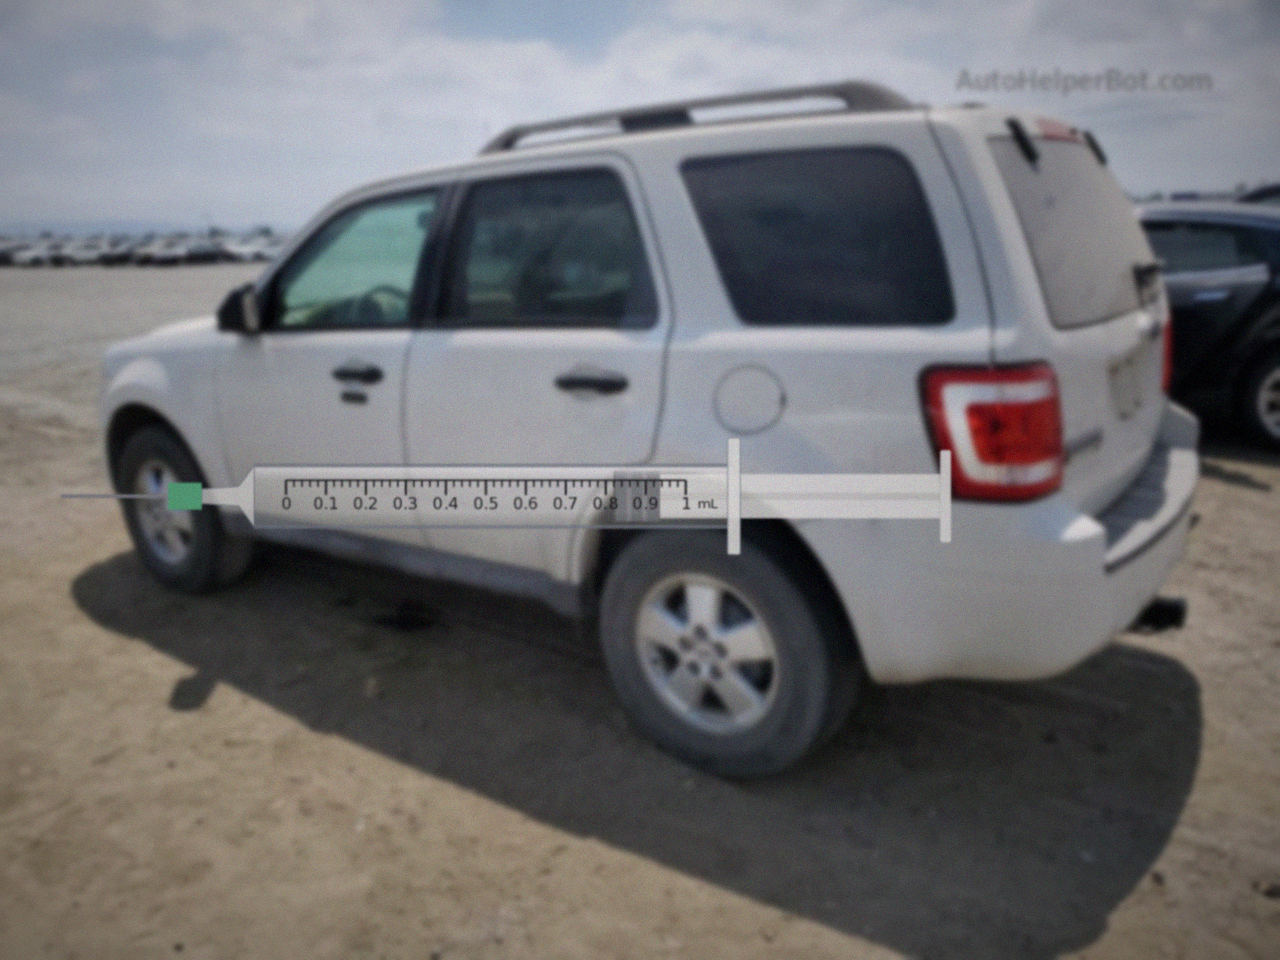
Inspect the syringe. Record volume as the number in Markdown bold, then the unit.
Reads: **0.82** mL
